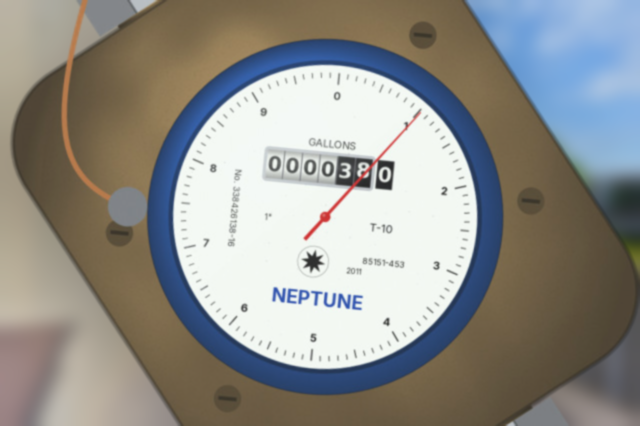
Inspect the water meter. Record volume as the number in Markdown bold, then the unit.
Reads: **381.0** gal
